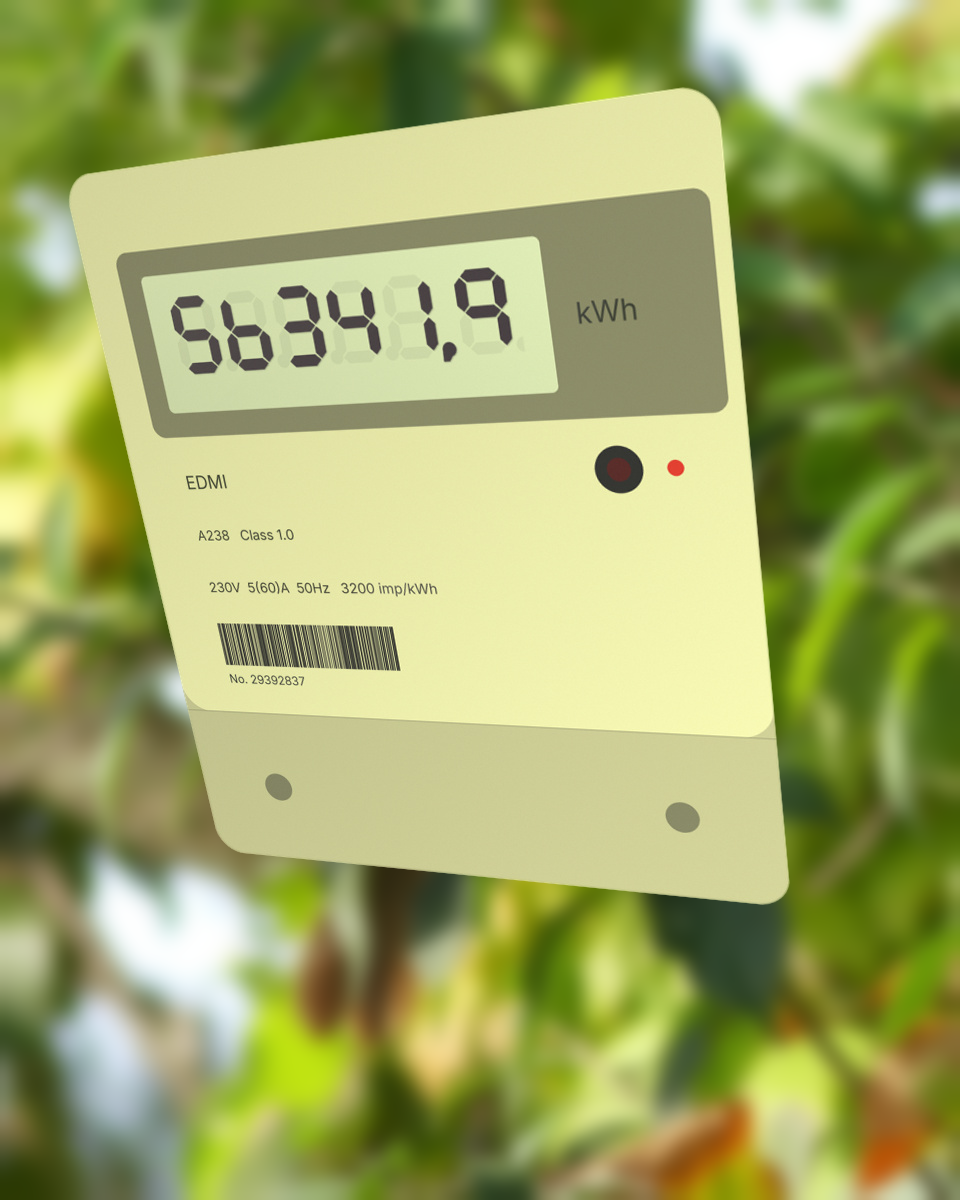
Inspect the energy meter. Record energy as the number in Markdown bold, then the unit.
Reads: **56341.9** kWh
